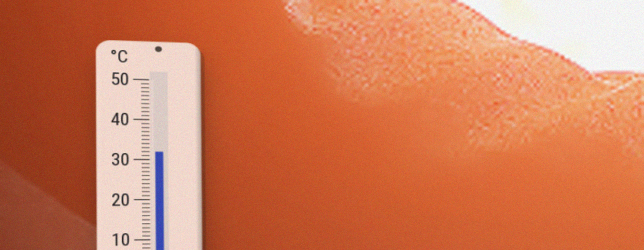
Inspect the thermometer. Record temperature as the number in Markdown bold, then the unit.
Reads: **32** °C
